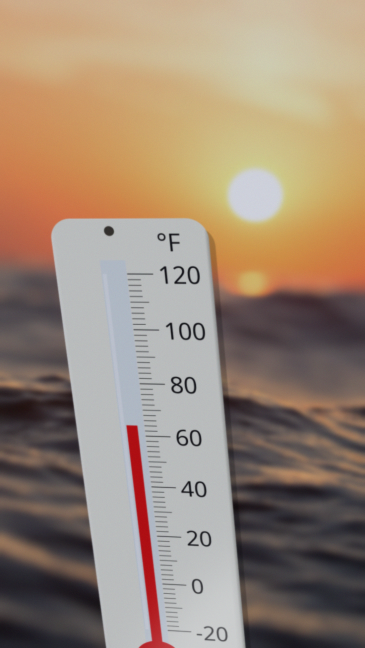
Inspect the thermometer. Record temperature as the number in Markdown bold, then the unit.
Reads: **64** °F
